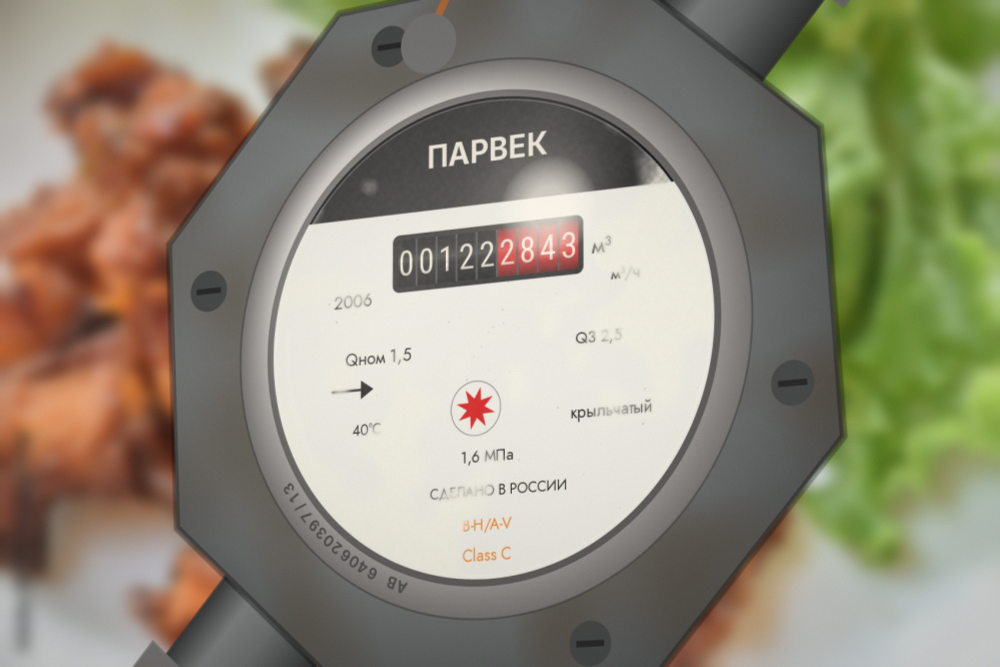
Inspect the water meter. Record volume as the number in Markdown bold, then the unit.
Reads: **122.2843** m³
